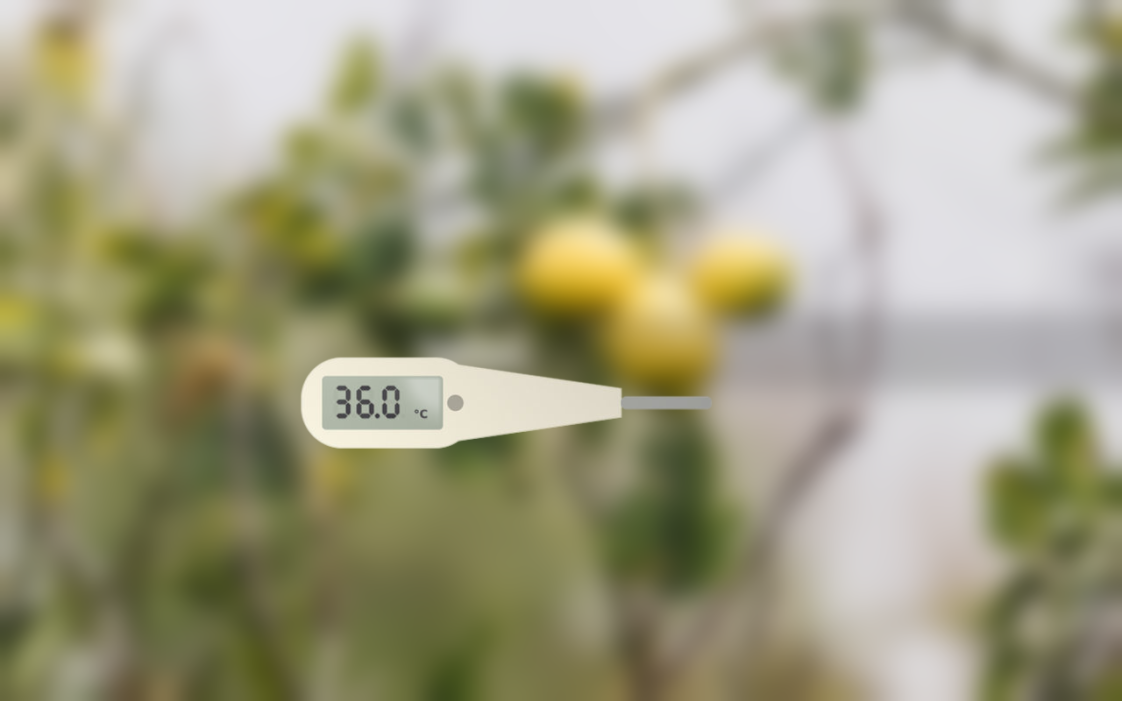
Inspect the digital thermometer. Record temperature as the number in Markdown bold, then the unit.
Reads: **36.0** °C
